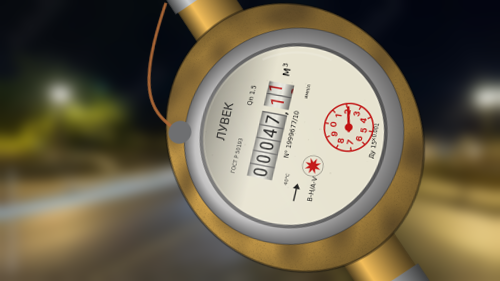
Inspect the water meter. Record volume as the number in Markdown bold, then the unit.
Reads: **47.112** m³
